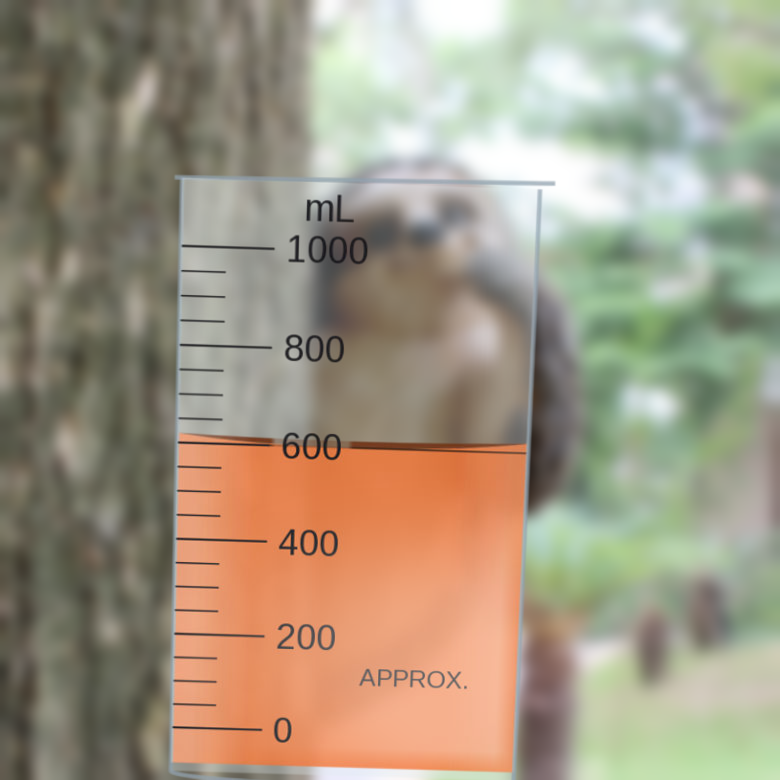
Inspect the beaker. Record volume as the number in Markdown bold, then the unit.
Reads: **600** mL
